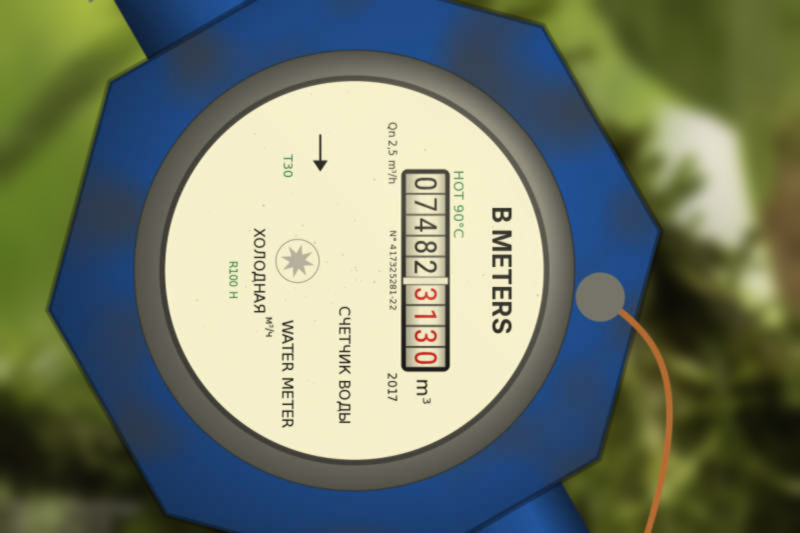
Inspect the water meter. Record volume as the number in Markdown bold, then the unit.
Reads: **7482.3130** m³
